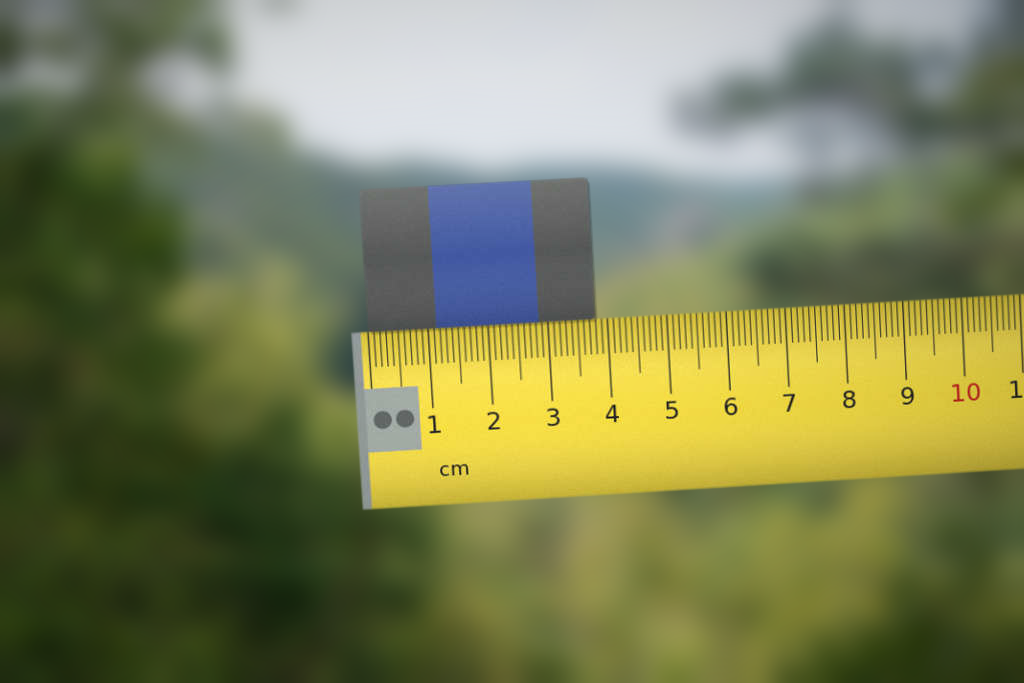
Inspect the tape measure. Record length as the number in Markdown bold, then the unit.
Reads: **3.8** cm
